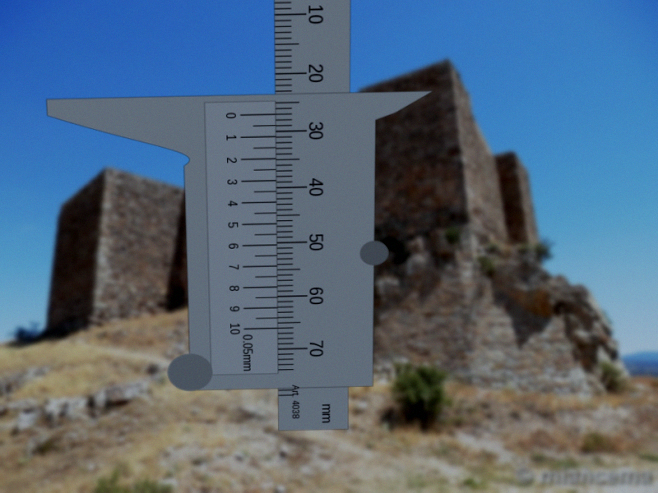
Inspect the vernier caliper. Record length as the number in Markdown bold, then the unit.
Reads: **27.0** mm
